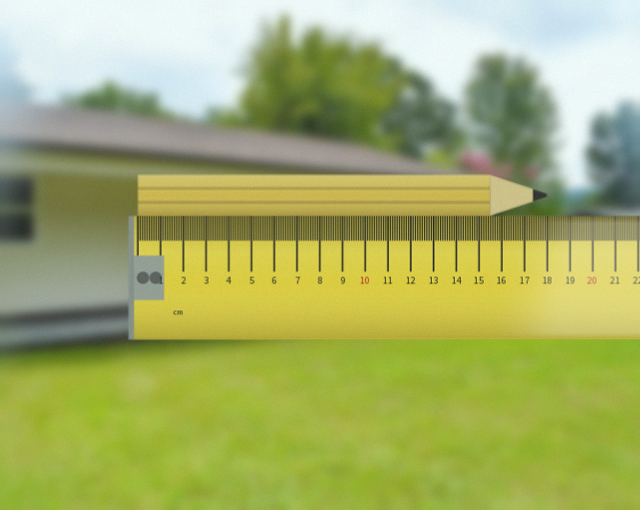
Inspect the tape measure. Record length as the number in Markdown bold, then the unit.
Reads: **18** cm
